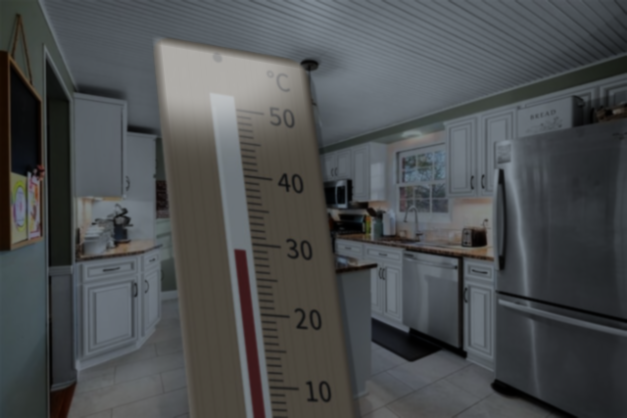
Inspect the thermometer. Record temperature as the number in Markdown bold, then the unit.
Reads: **29** °C
